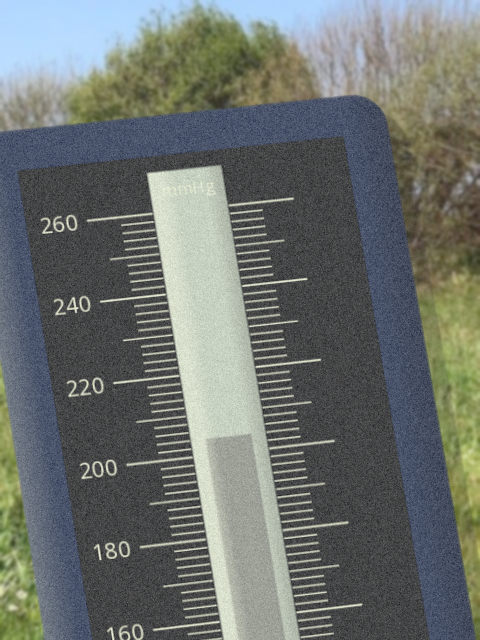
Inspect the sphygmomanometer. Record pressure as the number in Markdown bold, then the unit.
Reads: **204** mmHg
